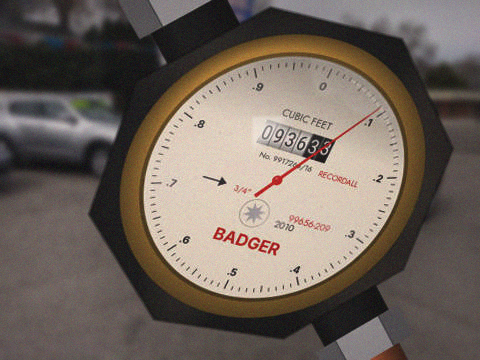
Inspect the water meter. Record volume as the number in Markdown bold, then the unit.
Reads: **93633.09** ft³
